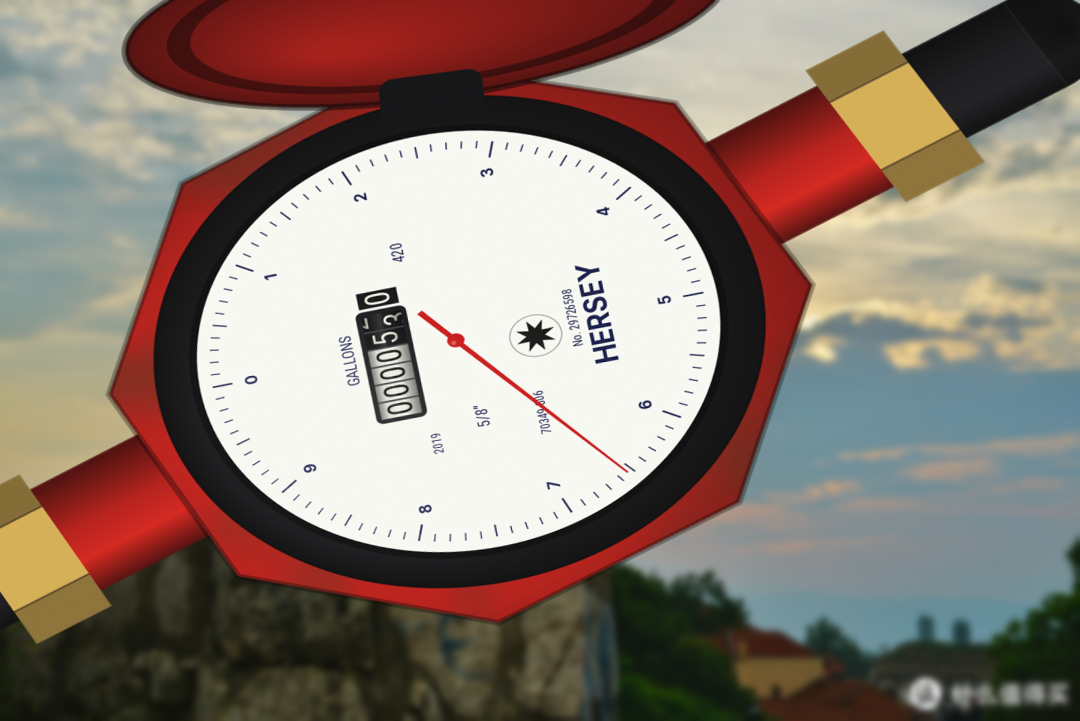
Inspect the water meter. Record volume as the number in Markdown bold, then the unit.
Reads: **526.5** gal
